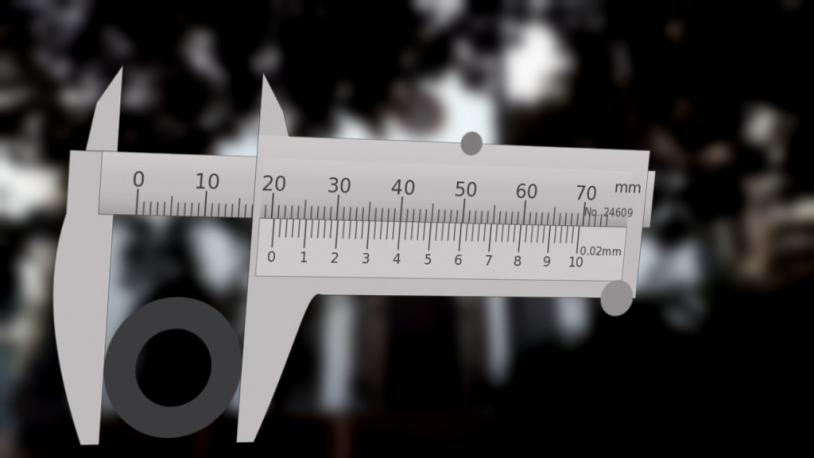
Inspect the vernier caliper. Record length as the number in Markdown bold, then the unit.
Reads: **20.4** mm
